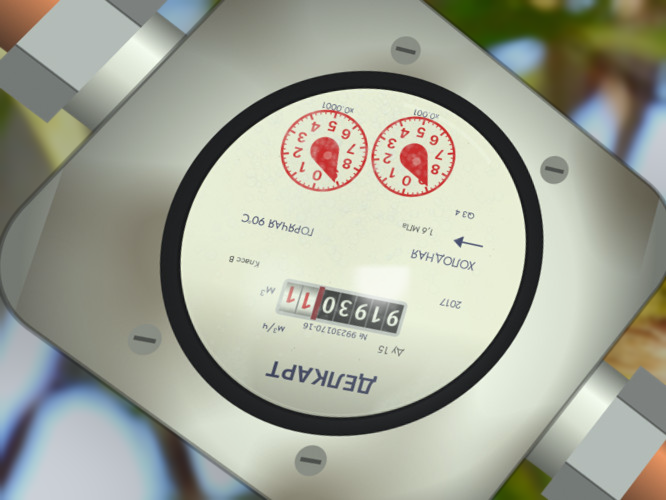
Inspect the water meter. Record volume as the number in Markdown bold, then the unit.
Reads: **91930.1089** m³
